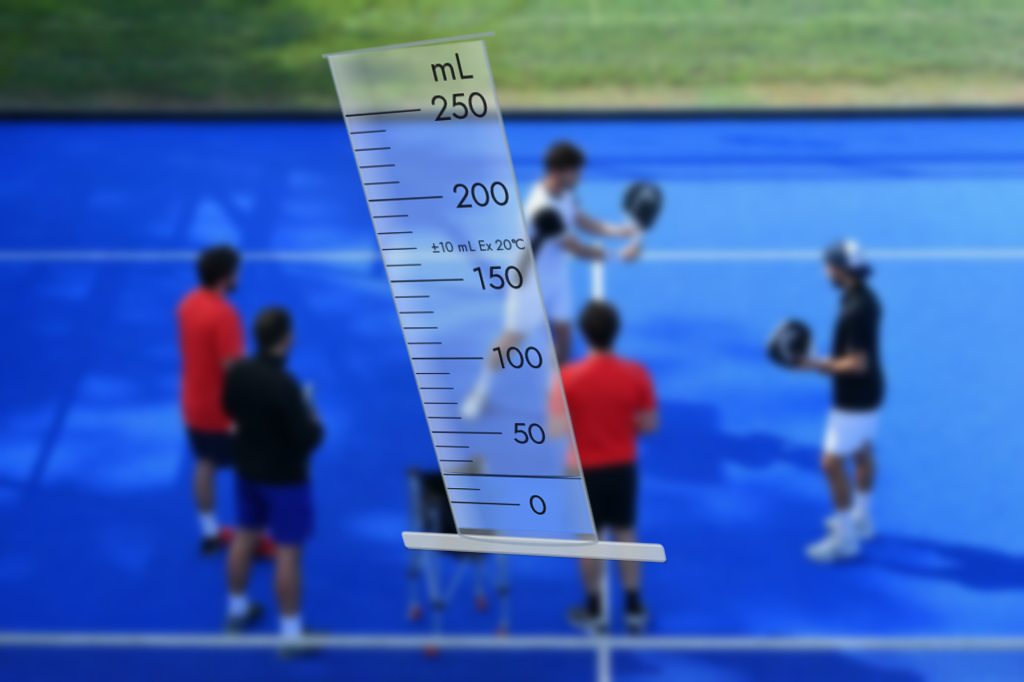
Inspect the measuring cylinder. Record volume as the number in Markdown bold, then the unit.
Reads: **20** mL
